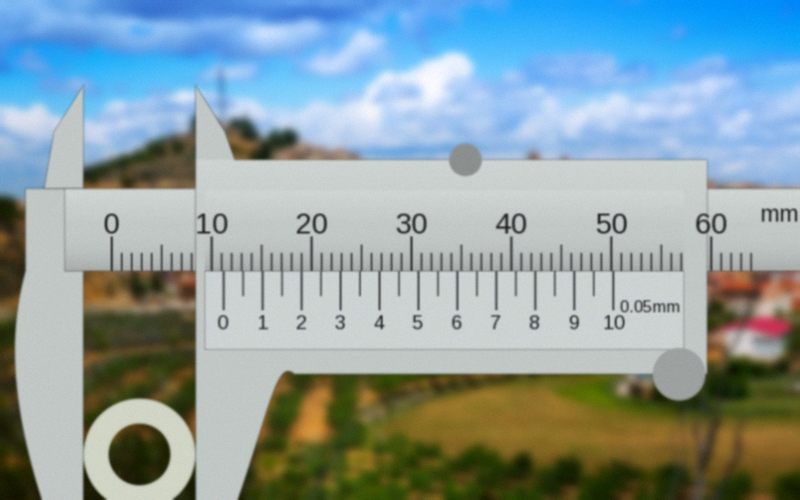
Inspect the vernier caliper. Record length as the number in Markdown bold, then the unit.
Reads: **11.2** mm
